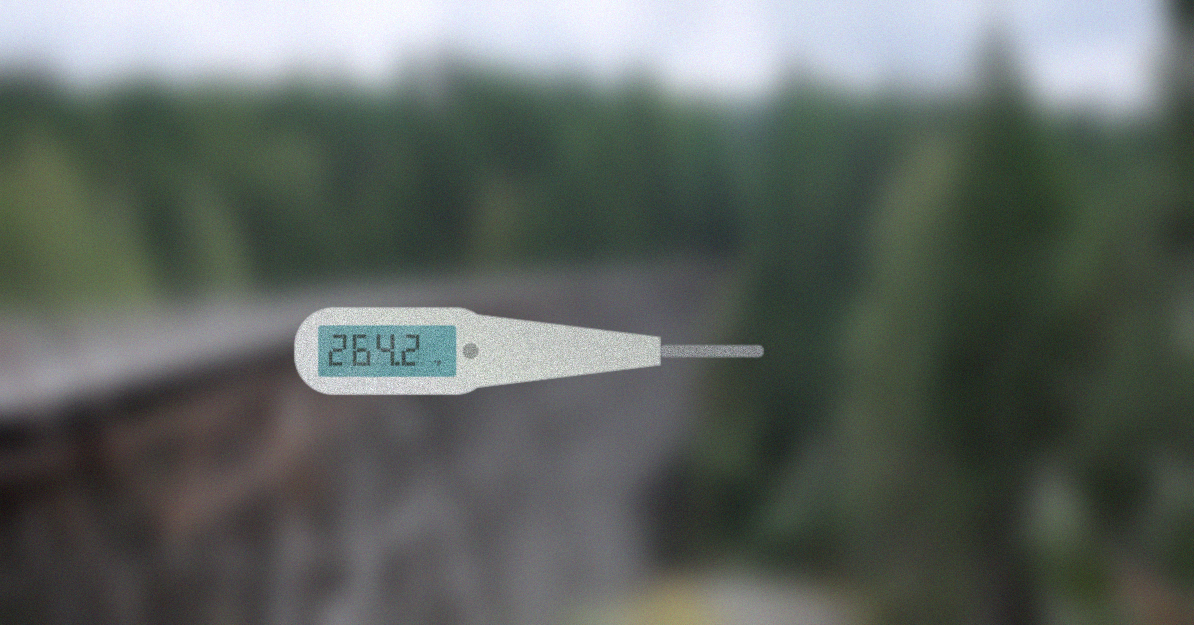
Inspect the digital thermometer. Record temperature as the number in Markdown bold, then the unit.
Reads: **264.2** °F
